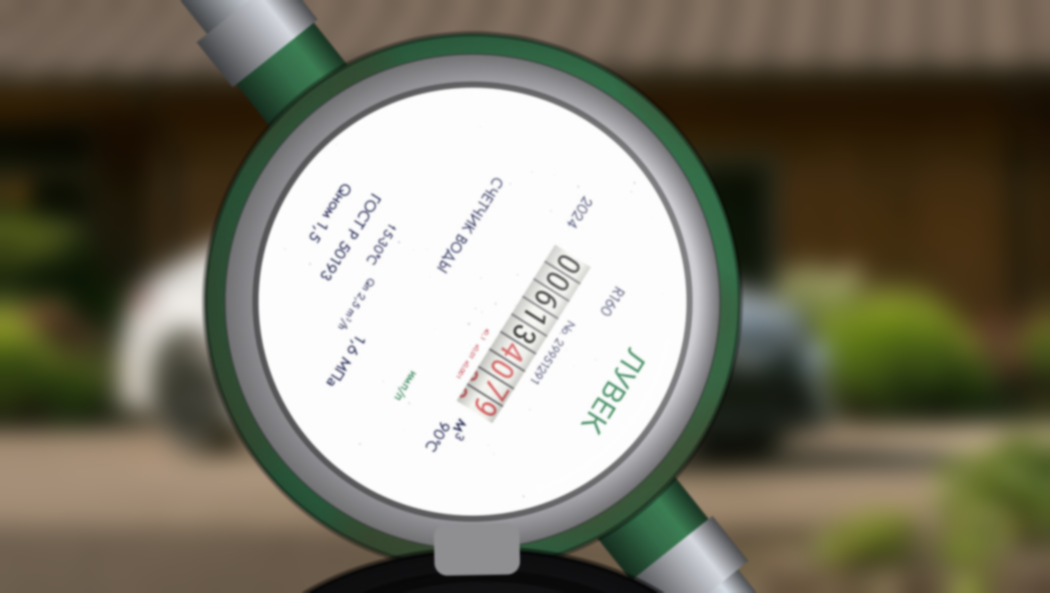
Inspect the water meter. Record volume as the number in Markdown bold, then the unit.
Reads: **613.4079** m³
